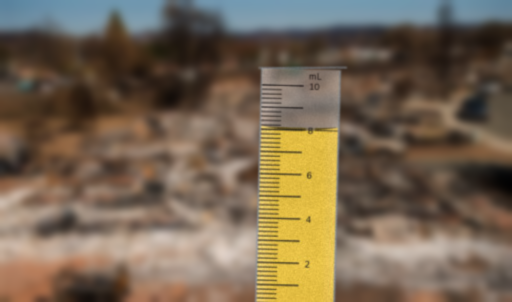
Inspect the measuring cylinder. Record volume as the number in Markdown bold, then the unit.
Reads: **8** mL
